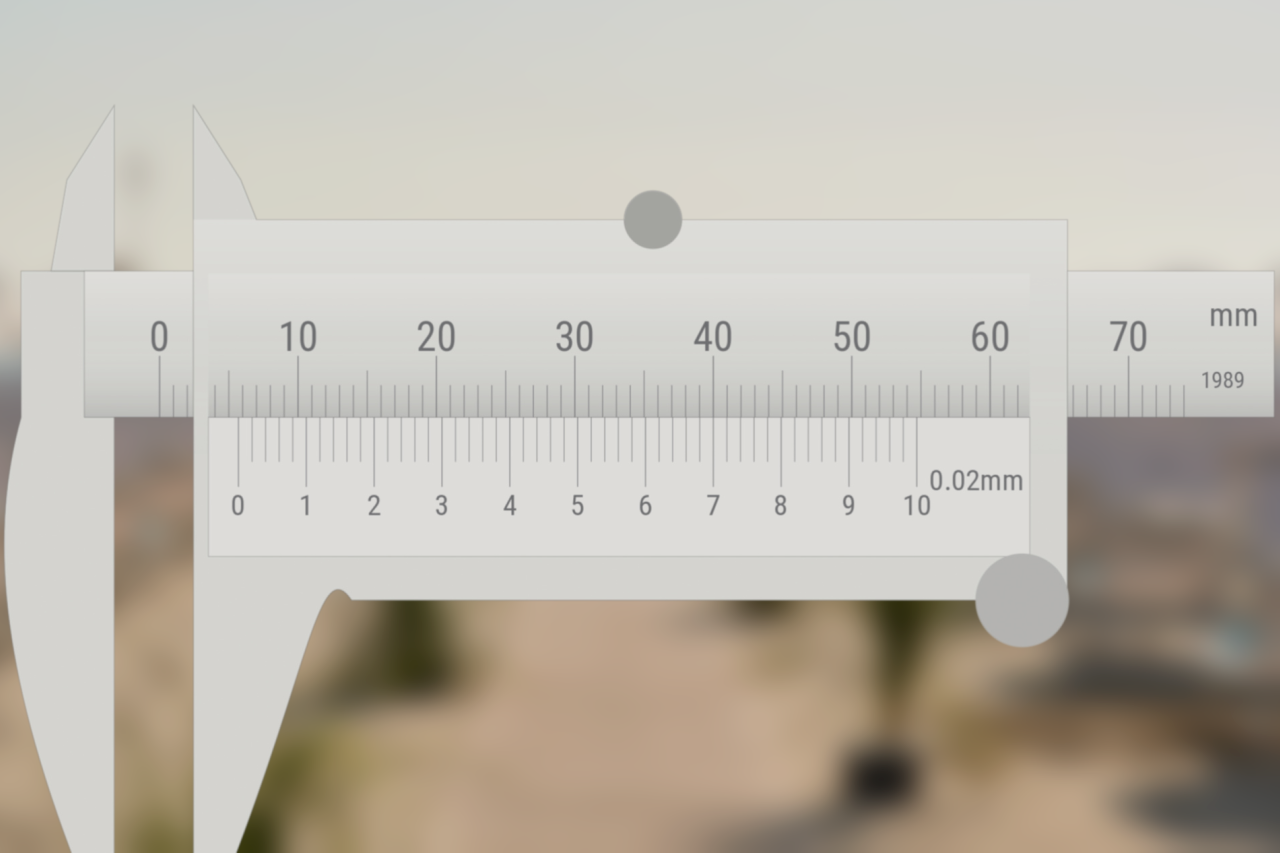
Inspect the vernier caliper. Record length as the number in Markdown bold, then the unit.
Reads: **5.7** mm
